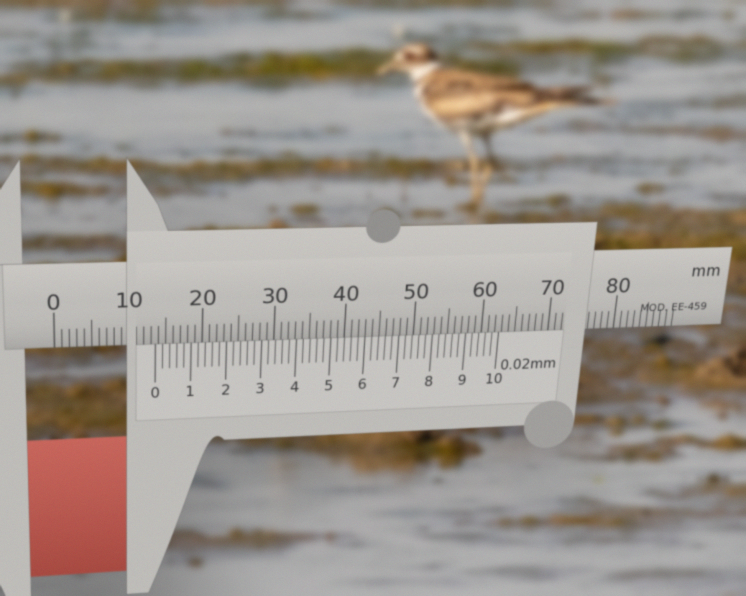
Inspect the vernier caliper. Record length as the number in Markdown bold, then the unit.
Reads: **13.6** mm
